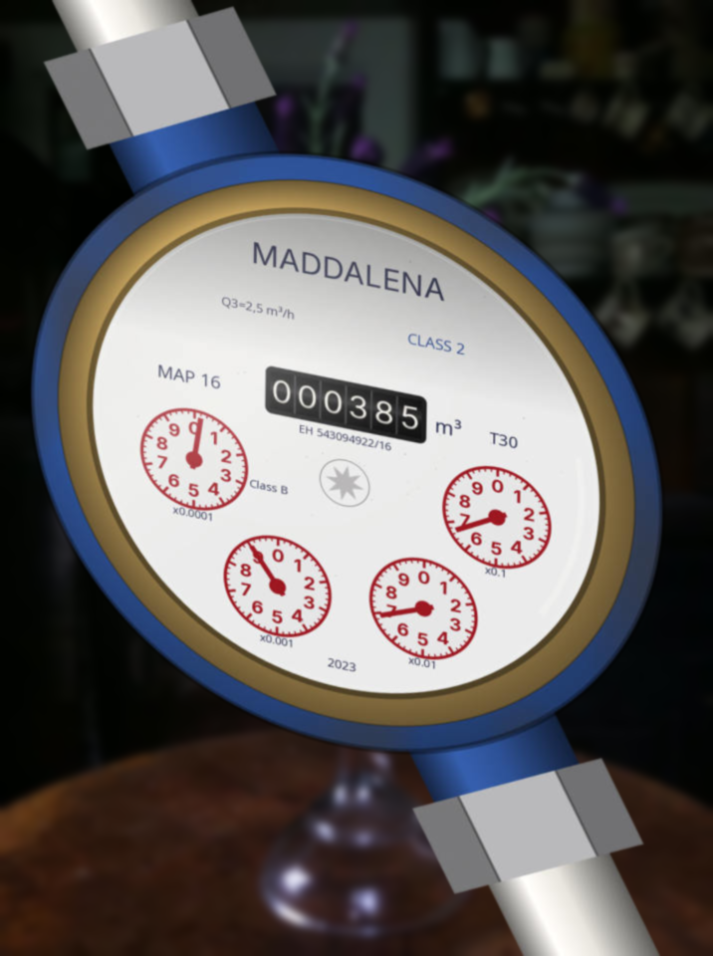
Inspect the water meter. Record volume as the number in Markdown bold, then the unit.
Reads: **385.6690** m³
